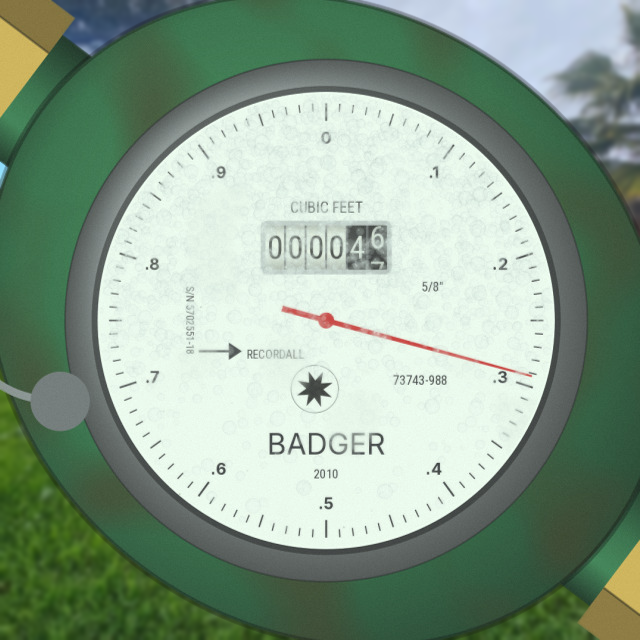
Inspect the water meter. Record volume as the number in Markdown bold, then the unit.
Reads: **46.29** ft³
